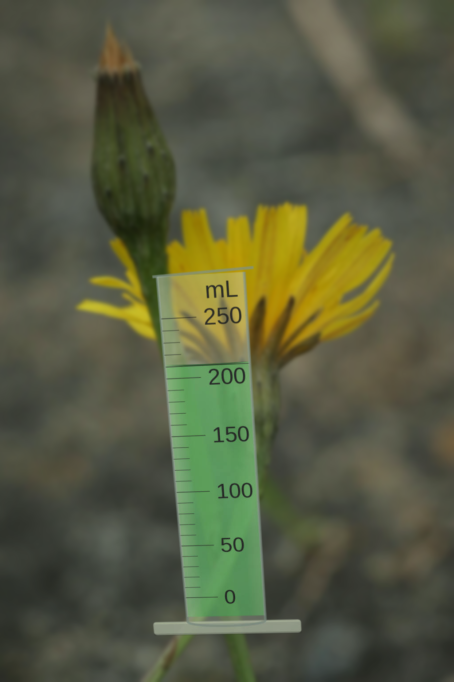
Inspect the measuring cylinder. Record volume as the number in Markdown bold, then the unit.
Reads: **210** mL
